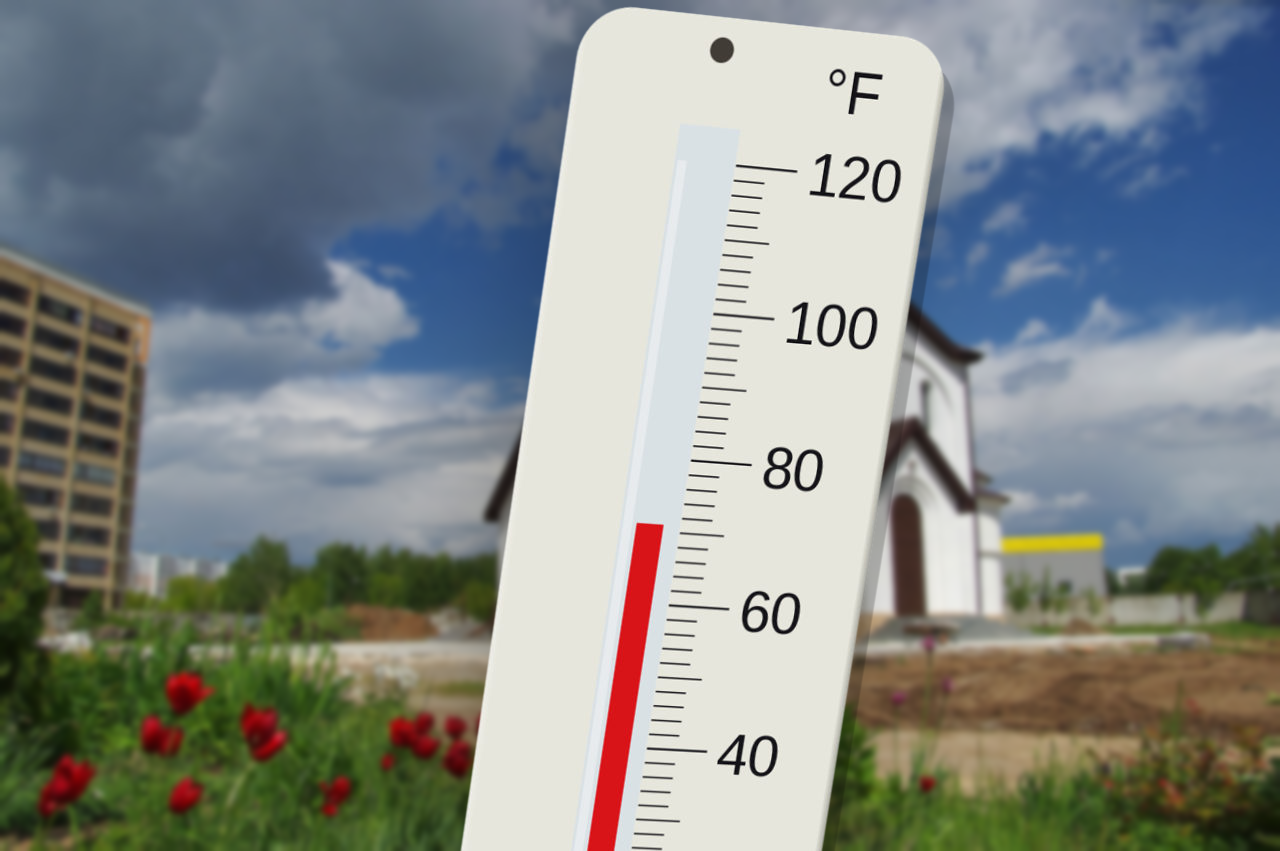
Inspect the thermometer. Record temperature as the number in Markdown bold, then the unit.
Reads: **71** °F
